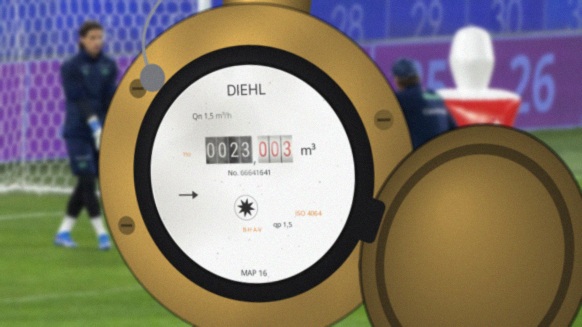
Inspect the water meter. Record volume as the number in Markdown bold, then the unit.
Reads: **23.003** m³
